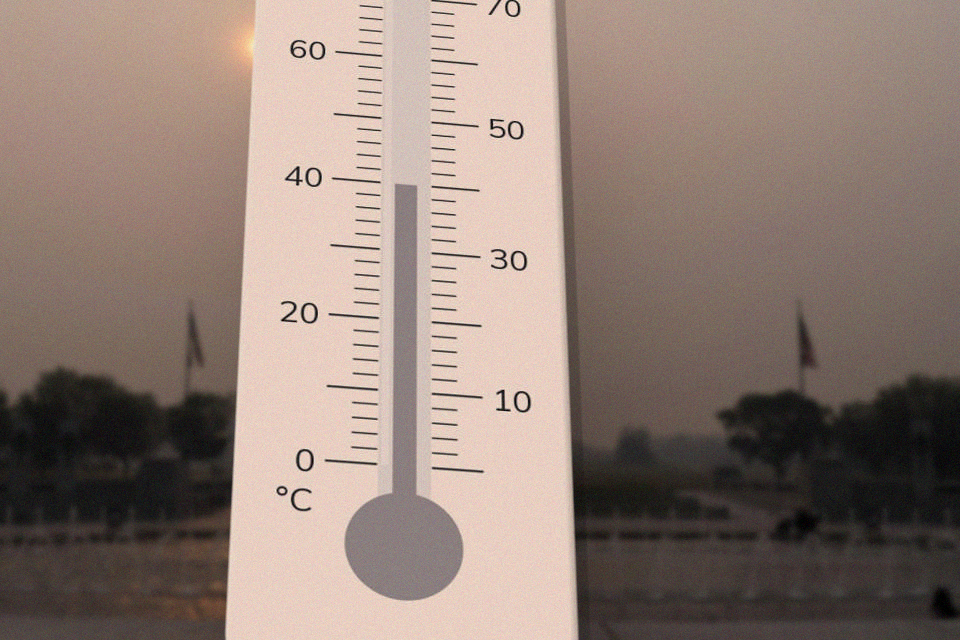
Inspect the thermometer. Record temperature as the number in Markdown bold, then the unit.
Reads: **40** °C
